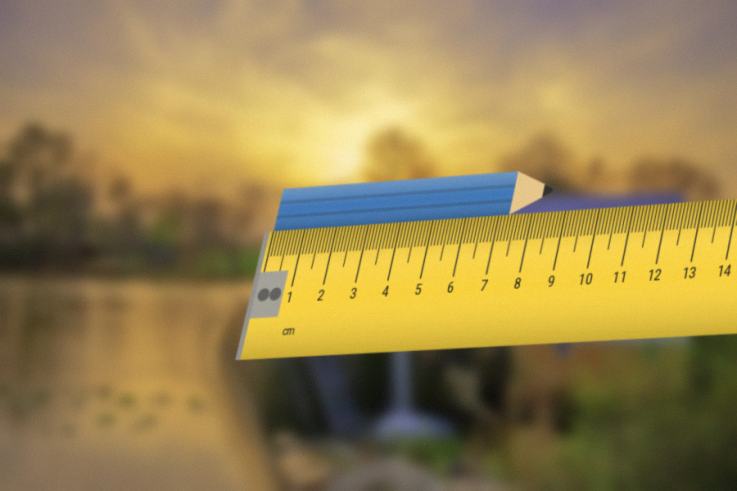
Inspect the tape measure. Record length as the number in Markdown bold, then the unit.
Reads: **8.5** cm
